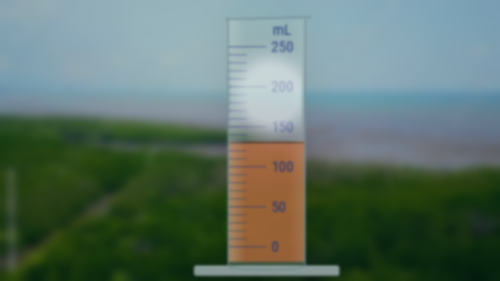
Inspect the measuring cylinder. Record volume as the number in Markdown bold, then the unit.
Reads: **130** mL
